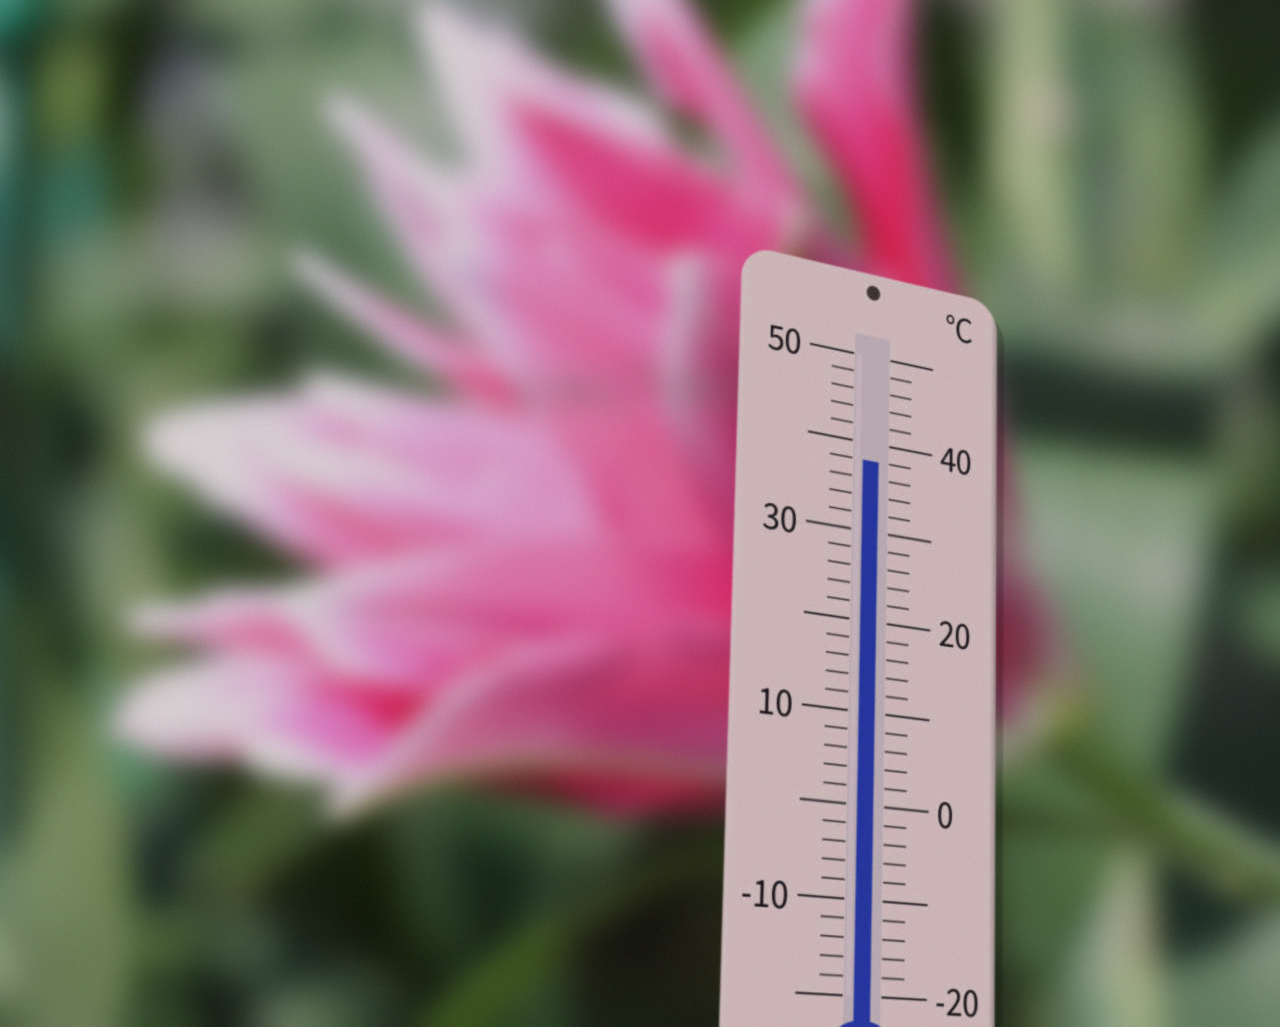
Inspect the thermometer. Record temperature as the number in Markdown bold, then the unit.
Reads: **38** °C
